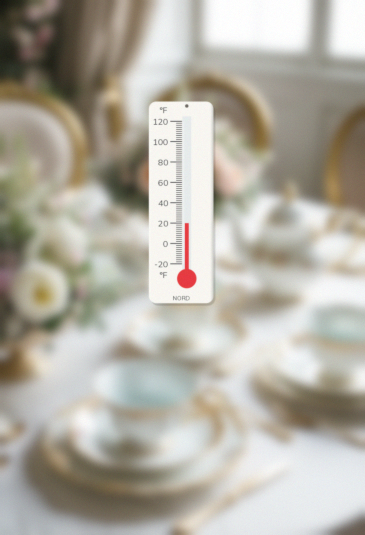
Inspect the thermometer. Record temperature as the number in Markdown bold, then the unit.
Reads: **20** °F
